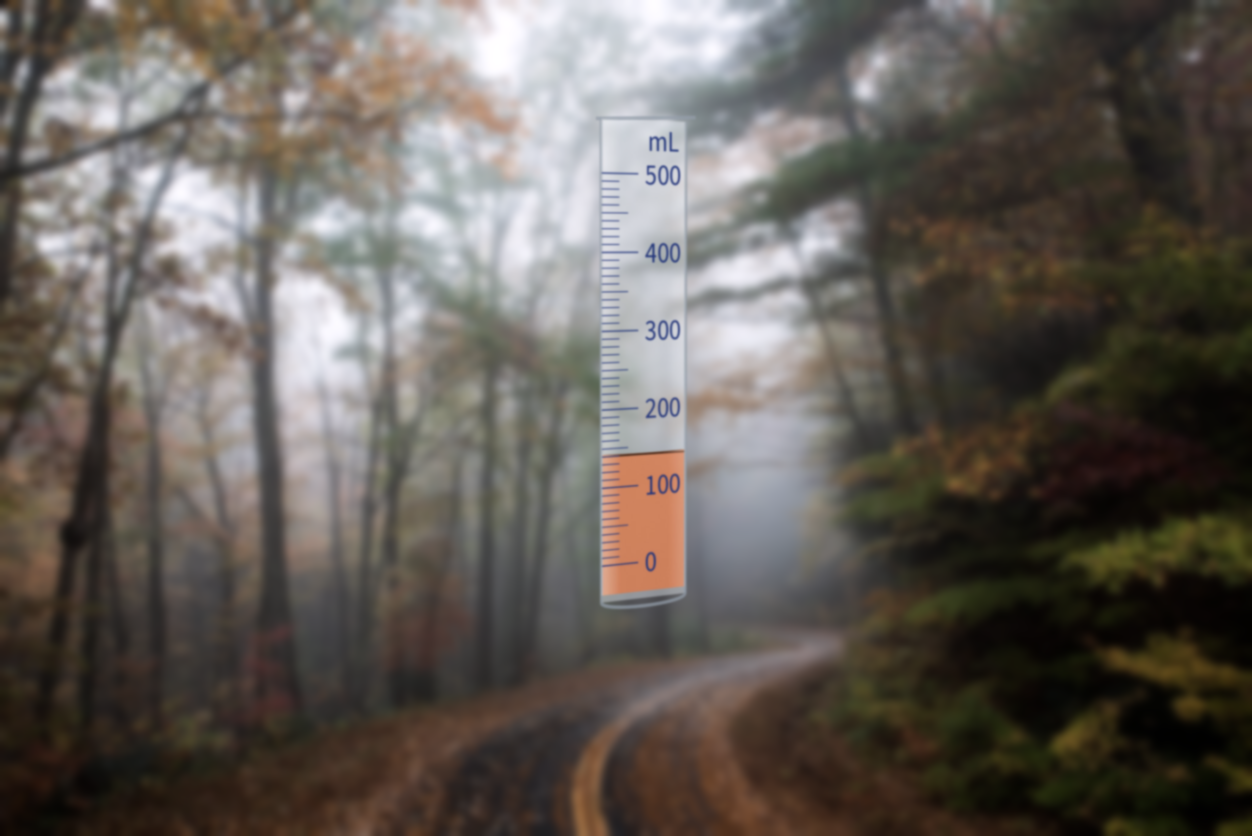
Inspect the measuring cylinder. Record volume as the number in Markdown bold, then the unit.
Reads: **140** mL
